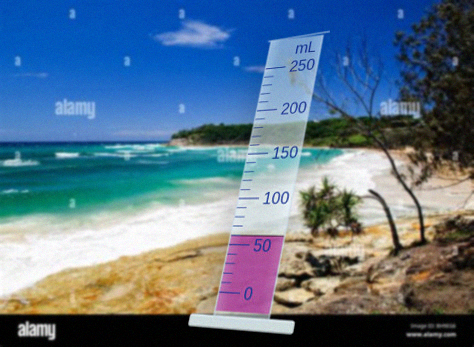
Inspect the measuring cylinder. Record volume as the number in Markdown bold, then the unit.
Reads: **60** mL
